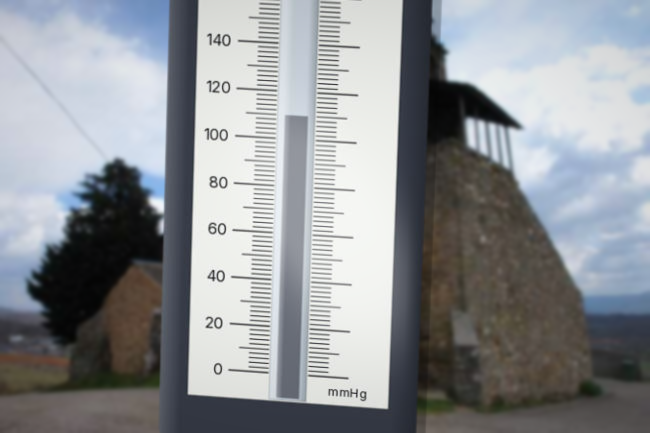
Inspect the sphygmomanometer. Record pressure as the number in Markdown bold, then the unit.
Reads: **110** mmHg
